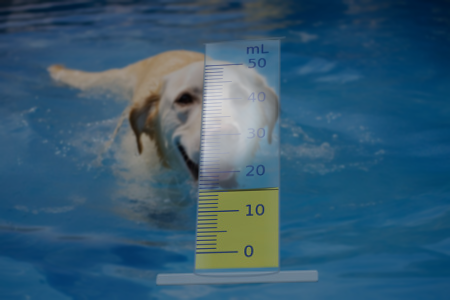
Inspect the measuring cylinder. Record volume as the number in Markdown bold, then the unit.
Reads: **15** mL
